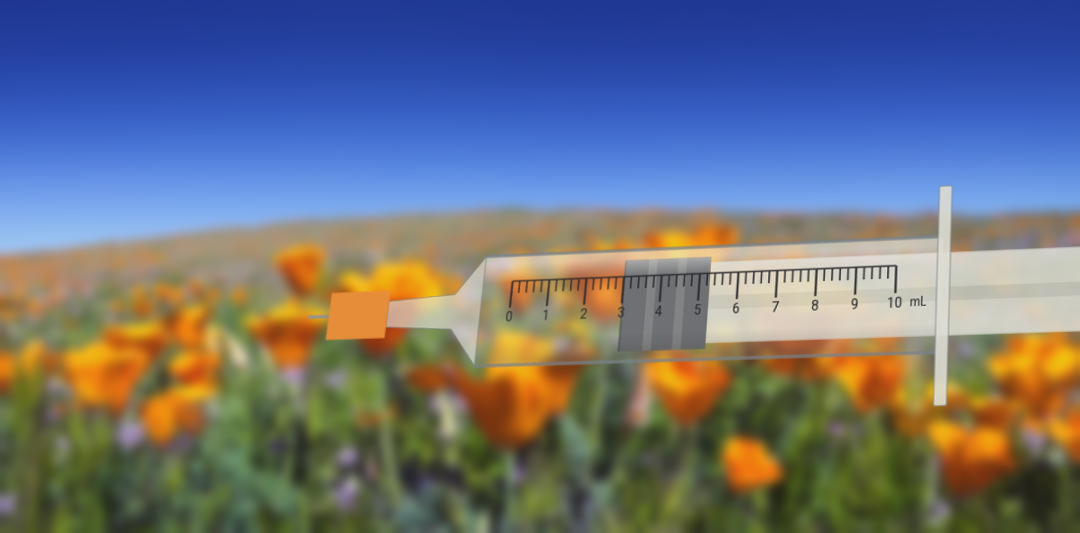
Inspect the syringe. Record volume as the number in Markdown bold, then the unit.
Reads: **3** mL
